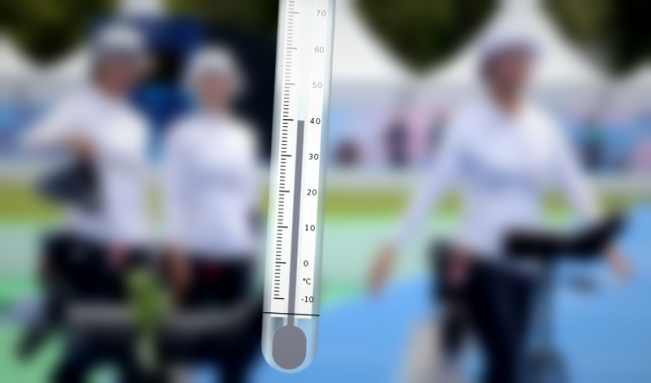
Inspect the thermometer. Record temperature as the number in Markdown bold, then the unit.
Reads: **40** °C
